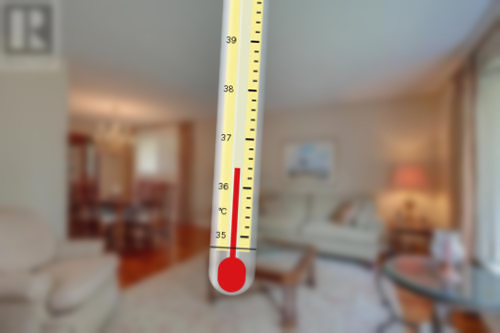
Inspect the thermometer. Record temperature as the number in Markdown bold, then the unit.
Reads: **36.4** °C
